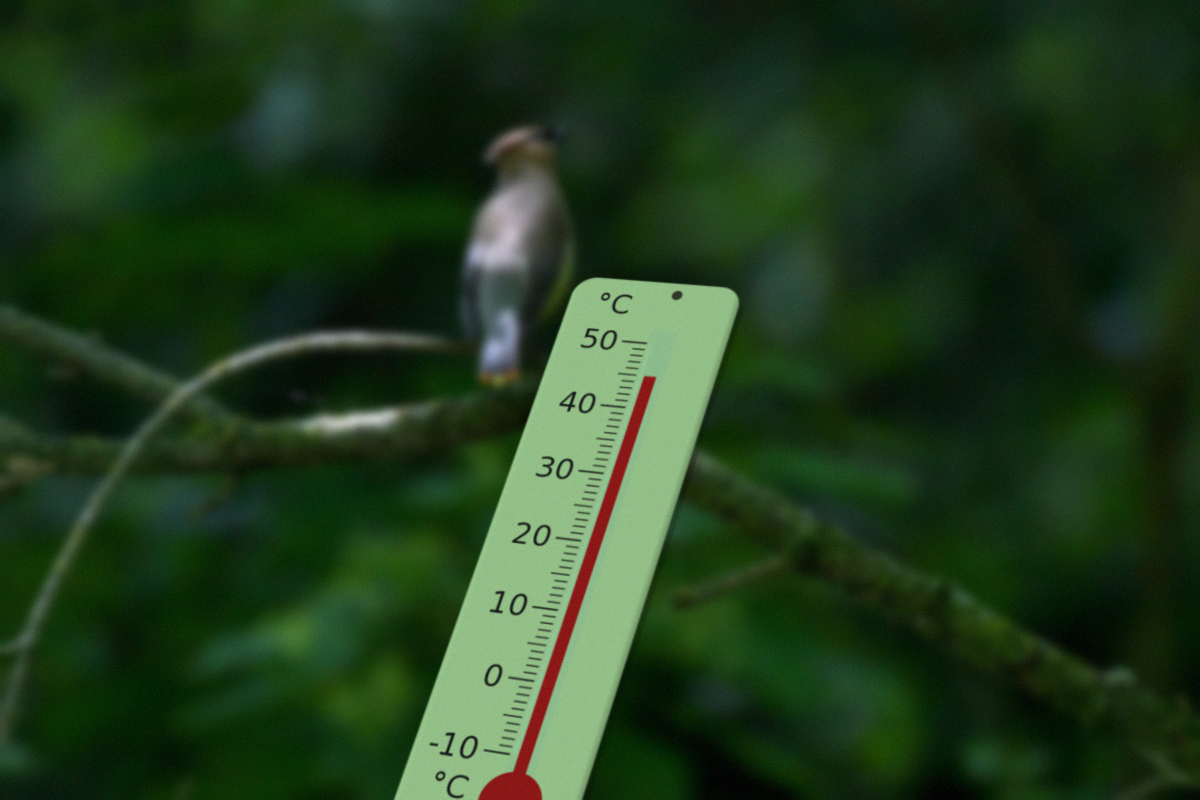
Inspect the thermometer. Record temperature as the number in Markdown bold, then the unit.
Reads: **45** °C
